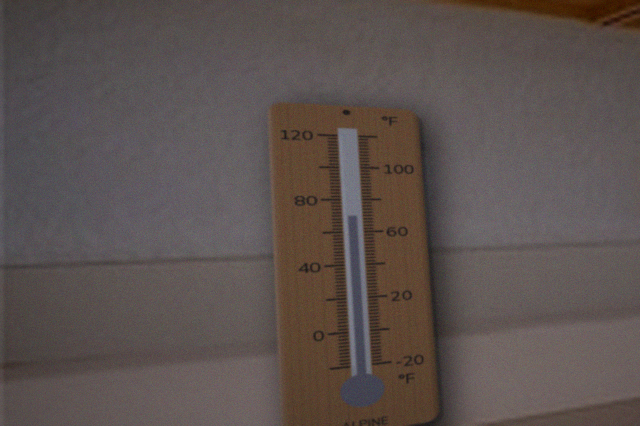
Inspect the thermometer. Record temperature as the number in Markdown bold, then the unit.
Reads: **70** °F
